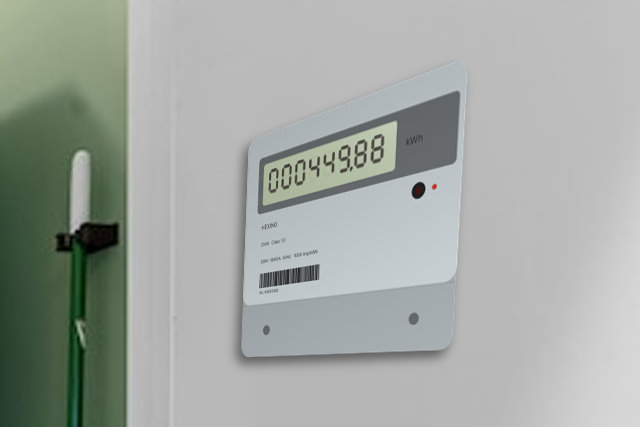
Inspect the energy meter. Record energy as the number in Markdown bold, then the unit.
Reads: **449.88** kWh
